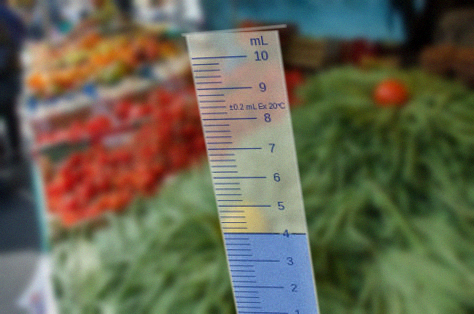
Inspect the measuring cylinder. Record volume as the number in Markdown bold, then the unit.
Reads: **4** mL
